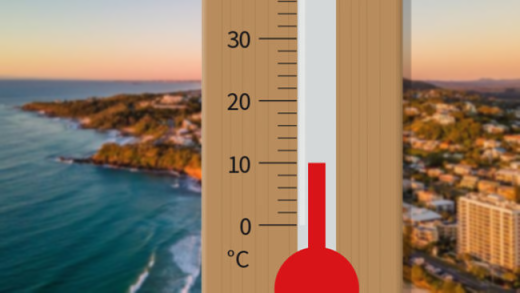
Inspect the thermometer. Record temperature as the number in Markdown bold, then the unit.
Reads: **10** °C
